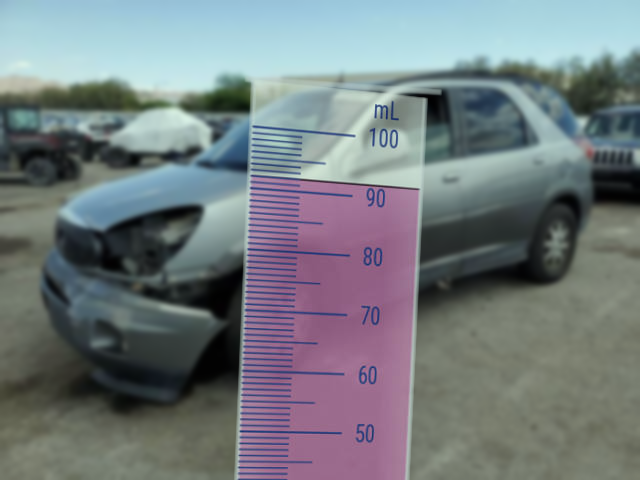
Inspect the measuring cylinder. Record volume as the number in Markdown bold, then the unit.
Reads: **92** mL
